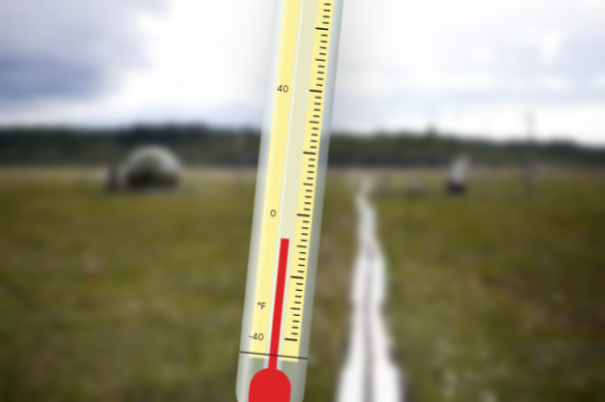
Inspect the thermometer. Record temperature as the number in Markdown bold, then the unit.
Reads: **-8** °F
